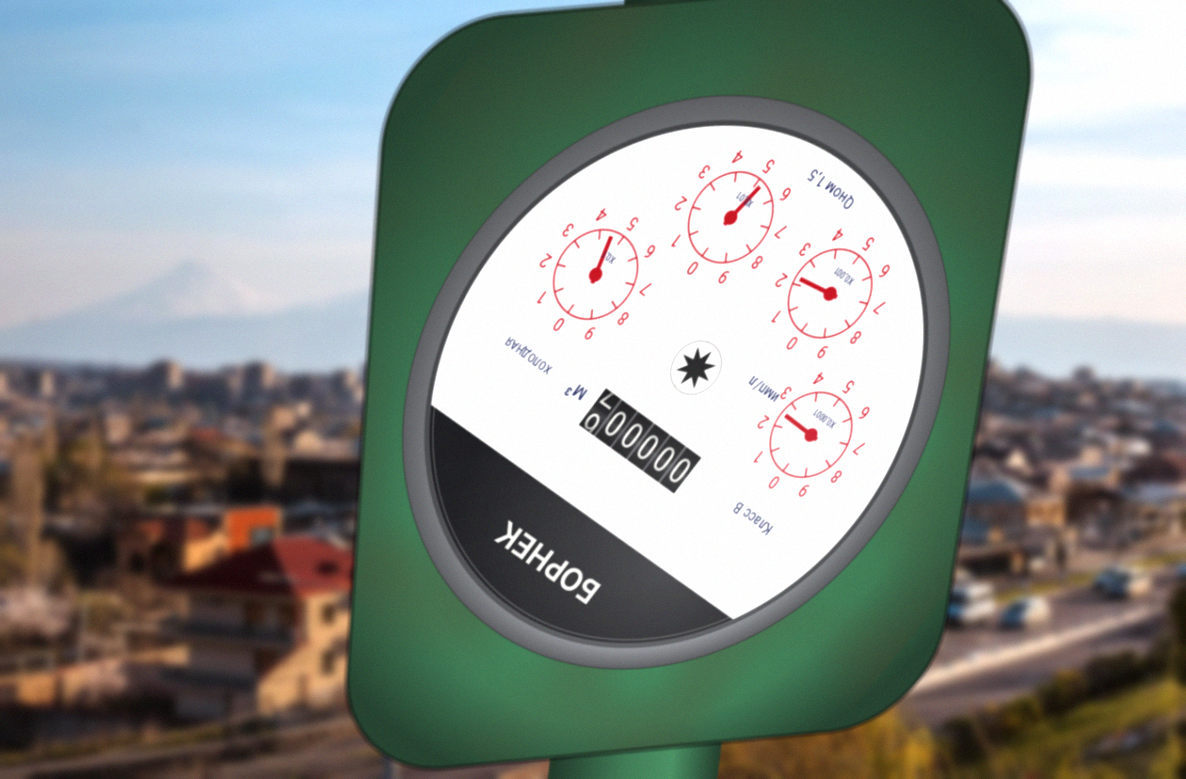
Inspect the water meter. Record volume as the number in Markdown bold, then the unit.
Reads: **6.4522** m³
